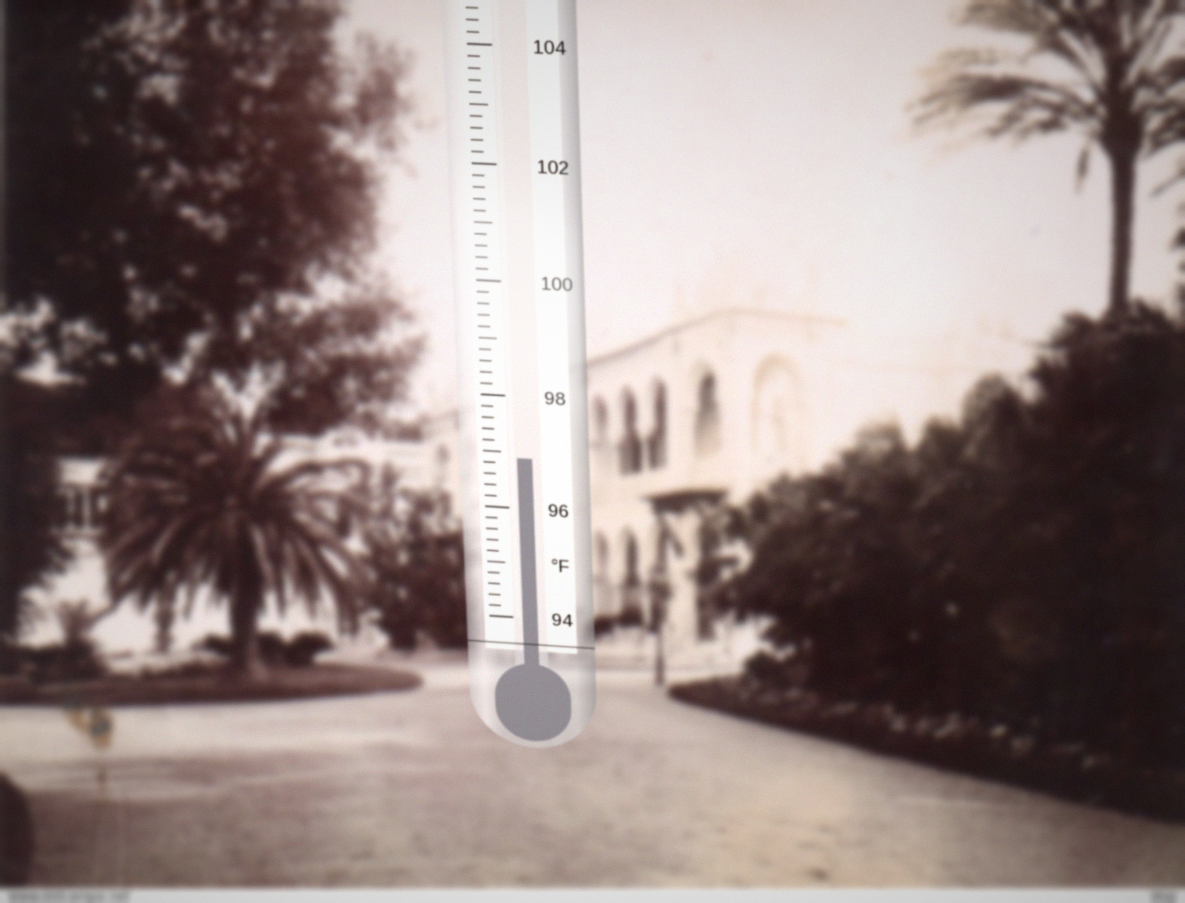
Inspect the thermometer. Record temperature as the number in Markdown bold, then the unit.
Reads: **96.9** °F
